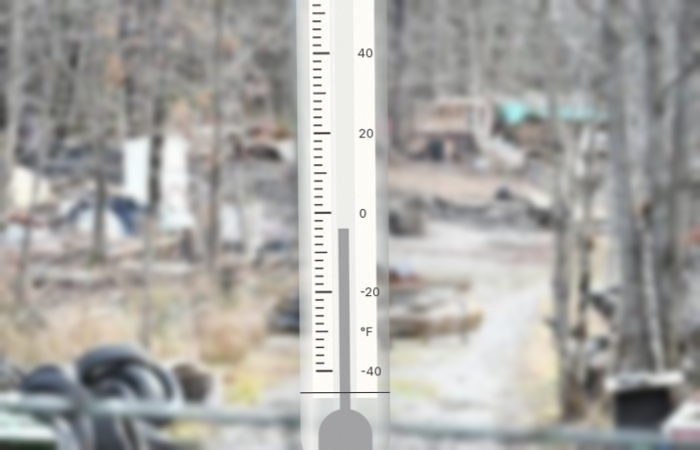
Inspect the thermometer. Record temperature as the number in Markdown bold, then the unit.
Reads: **-4** °F
